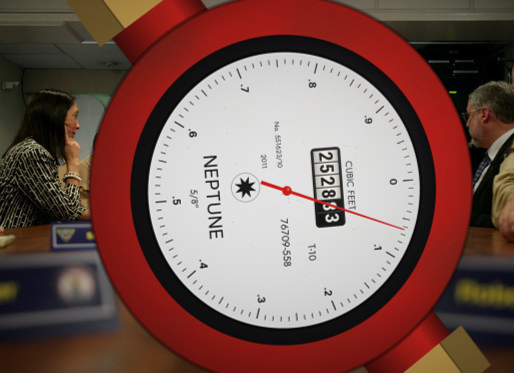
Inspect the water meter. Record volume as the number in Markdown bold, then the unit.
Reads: **252883.06** ft³
